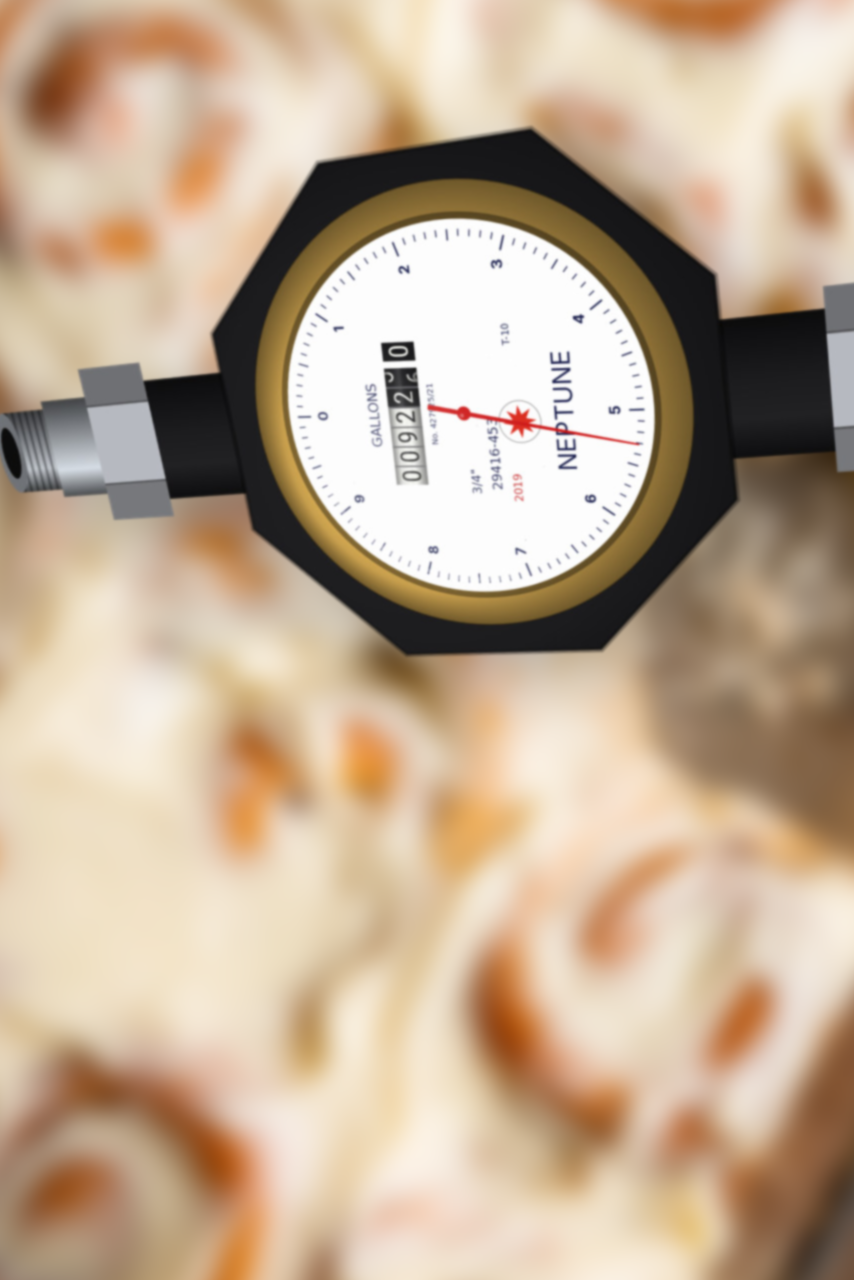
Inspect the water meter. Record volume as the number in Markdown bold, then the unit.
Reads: **92255.3** gal
